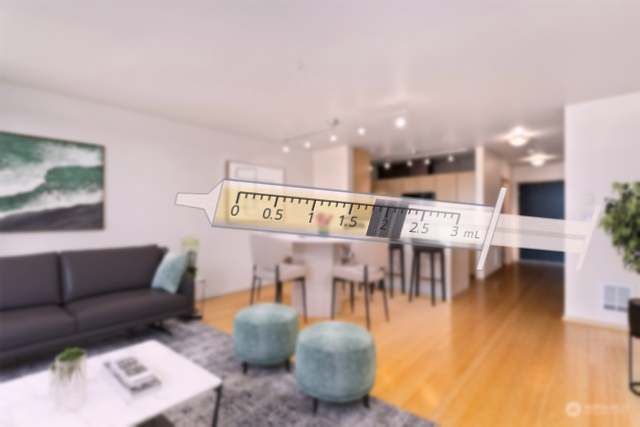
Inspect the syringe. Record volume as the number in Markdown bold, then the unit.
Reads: **1.8** mL
